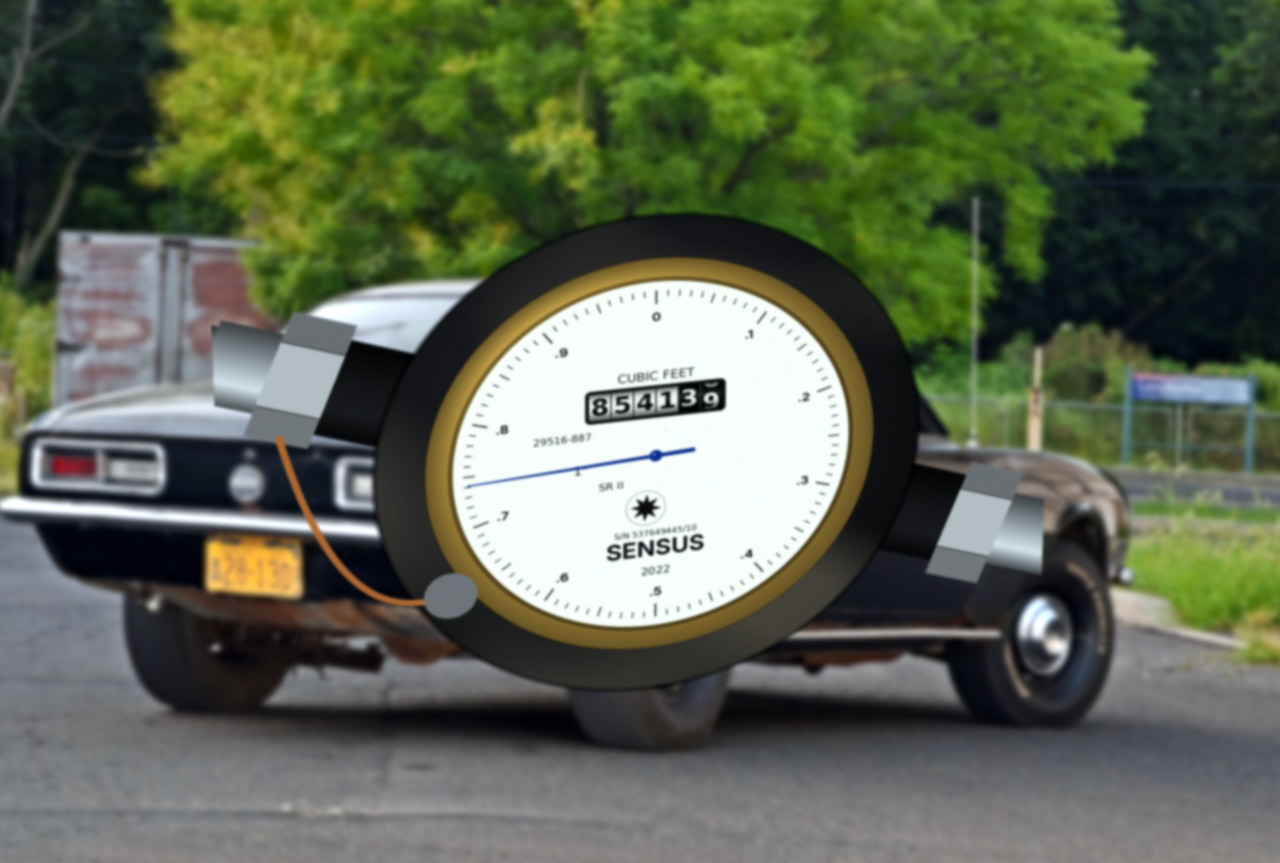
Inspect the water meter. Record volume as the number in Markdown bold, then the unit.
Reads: **854138.74** ft³
